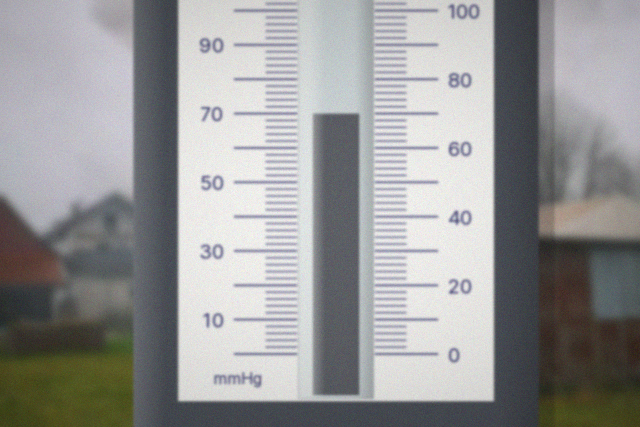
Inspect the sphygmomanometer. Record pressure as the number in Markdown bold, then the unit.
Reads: **70** mmHg
